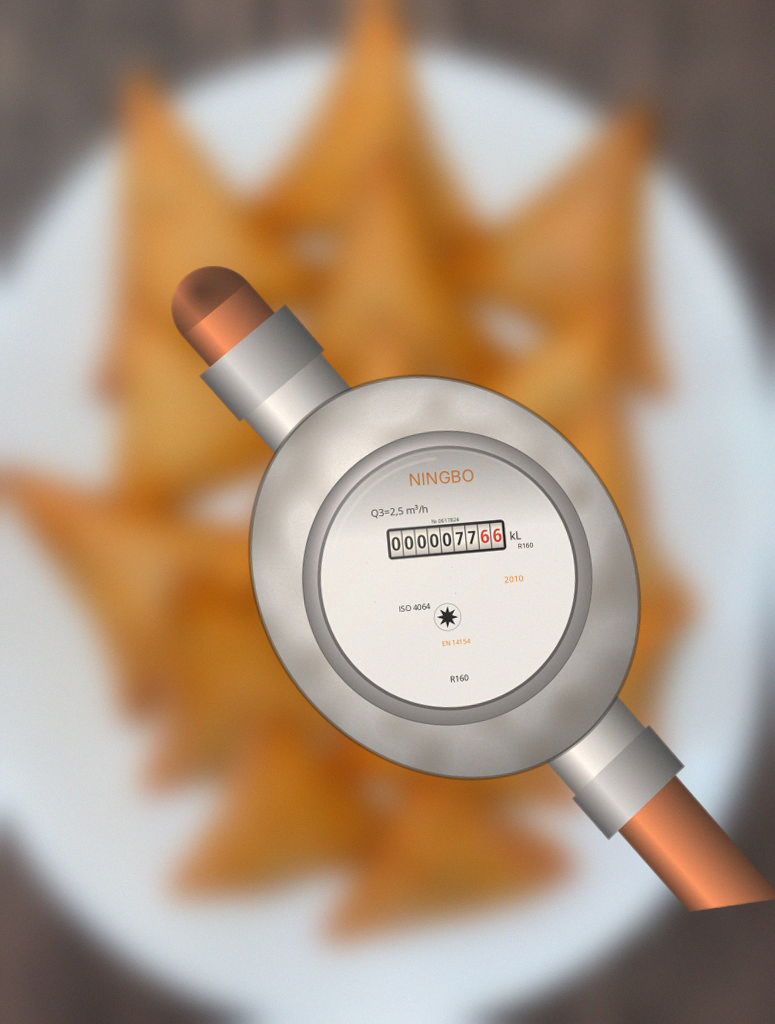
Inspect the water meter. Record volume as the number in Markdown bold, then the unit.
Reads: **77.66** kL
